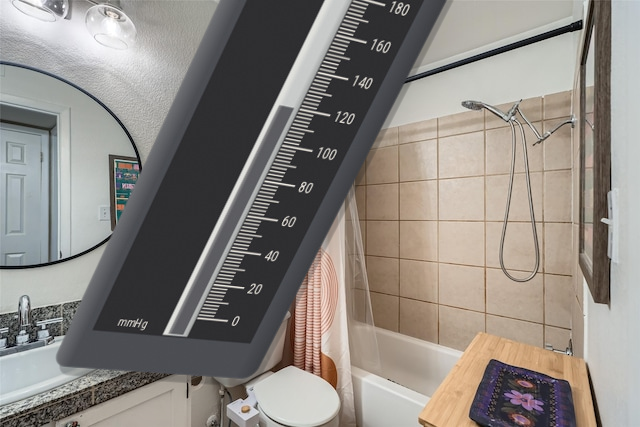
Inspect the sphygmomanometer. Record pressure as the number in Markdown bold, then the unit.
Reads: **120** mmHg
